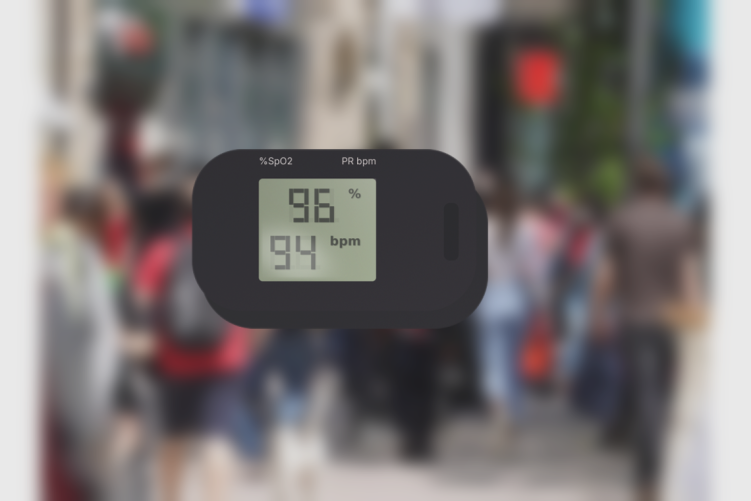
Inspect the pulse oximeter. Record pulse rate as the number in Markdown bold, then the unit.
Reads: **94** bpm
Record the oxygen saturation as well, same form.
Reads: **96** %
